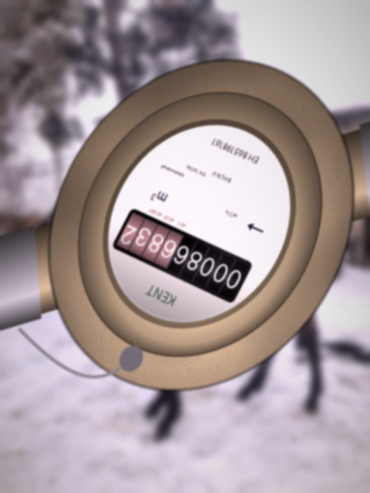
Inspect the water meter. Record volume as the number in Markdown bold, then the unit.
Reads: **86.6832** m³
